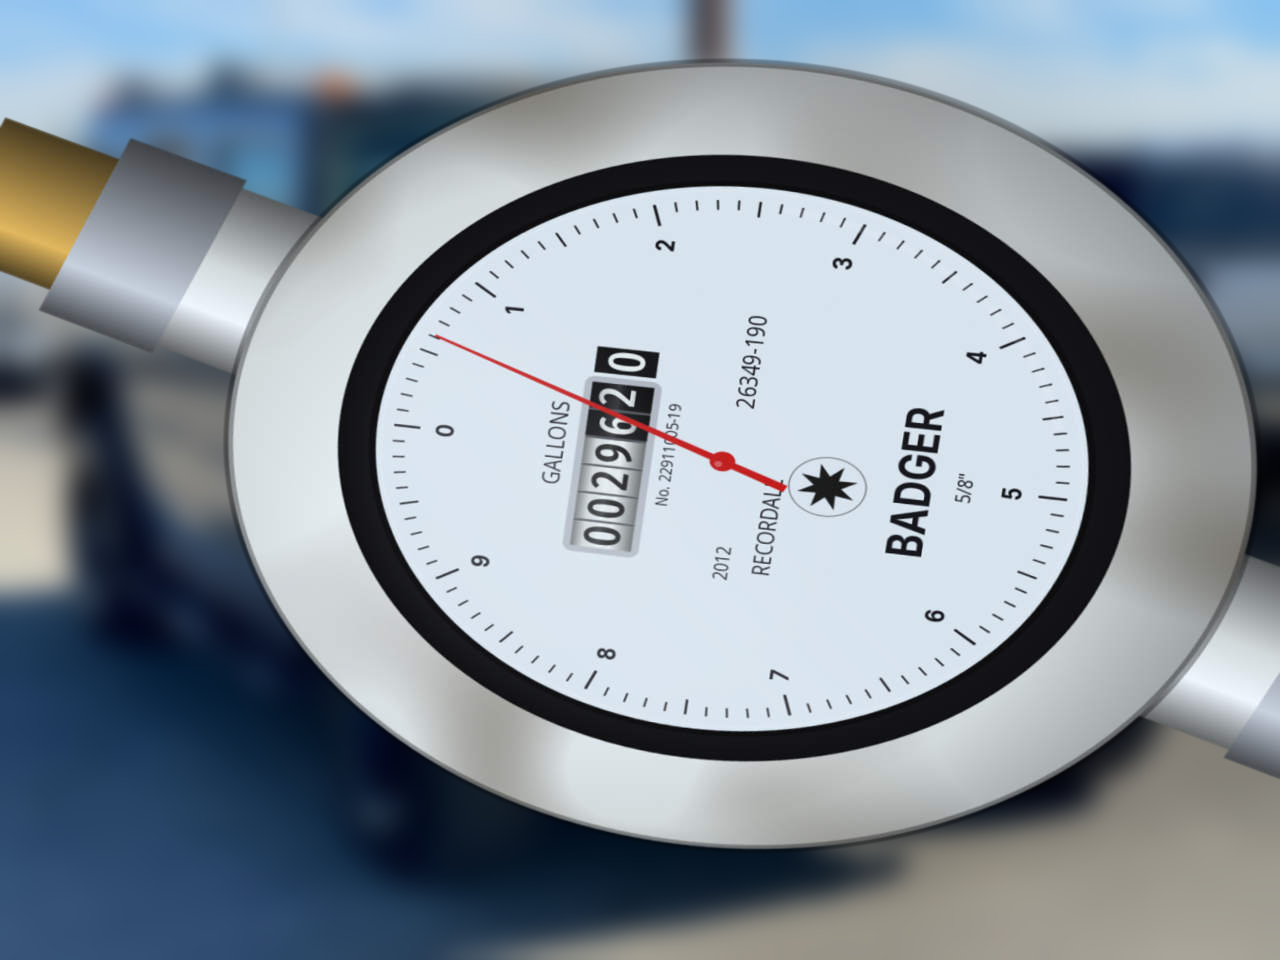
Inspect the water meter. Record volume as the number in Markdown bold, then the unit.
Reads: **29620.6** gal
